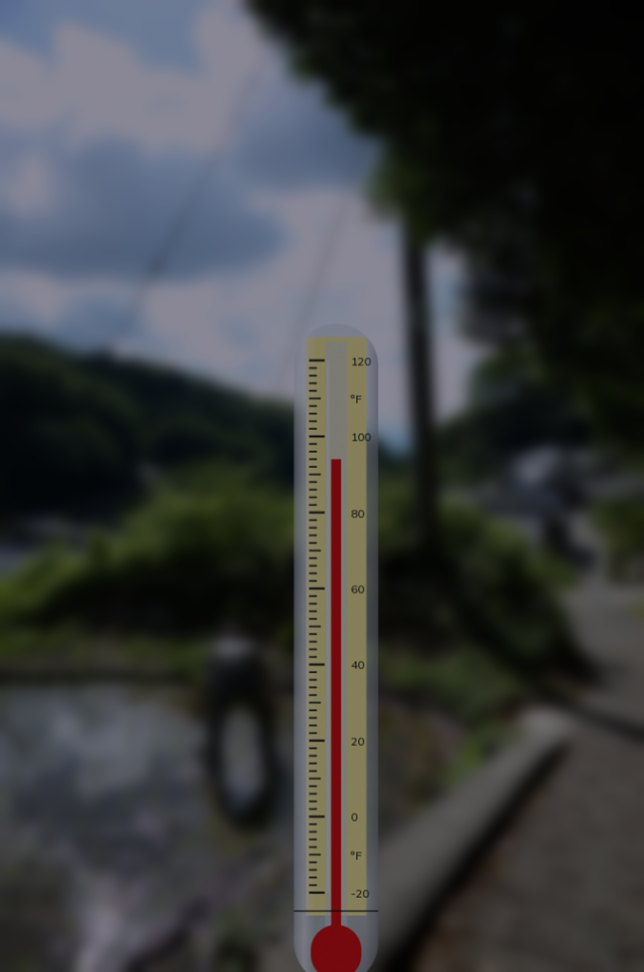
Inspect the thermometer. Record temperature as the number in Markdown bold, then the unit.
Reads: **94** °F
